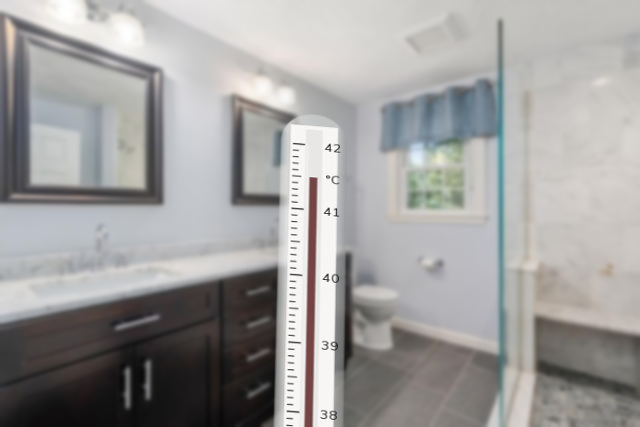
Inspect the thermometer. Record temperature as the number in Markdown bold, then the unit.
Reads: **41.5** °C
